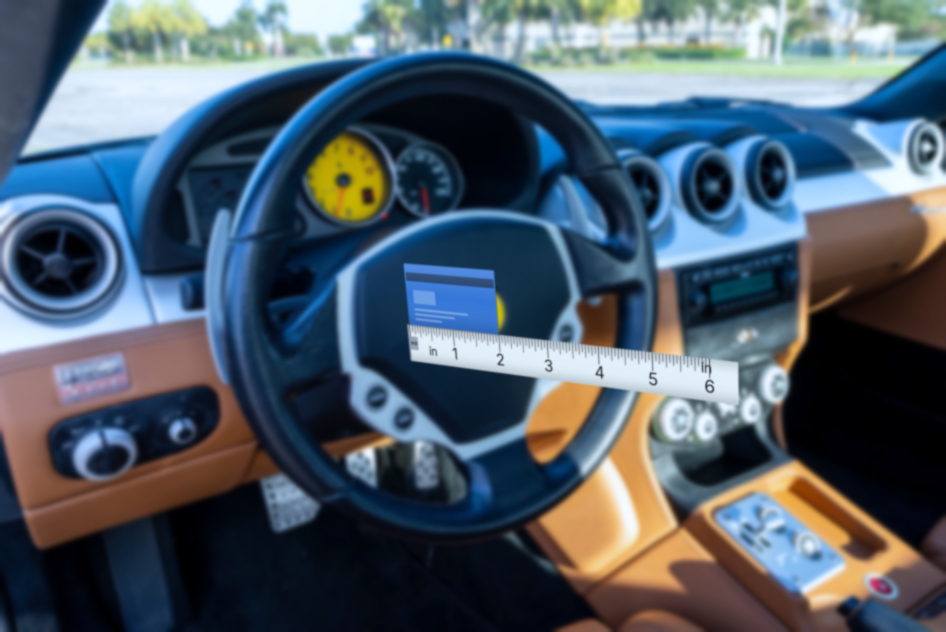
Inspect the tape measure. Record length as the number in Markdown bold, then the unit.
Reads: **2** in
